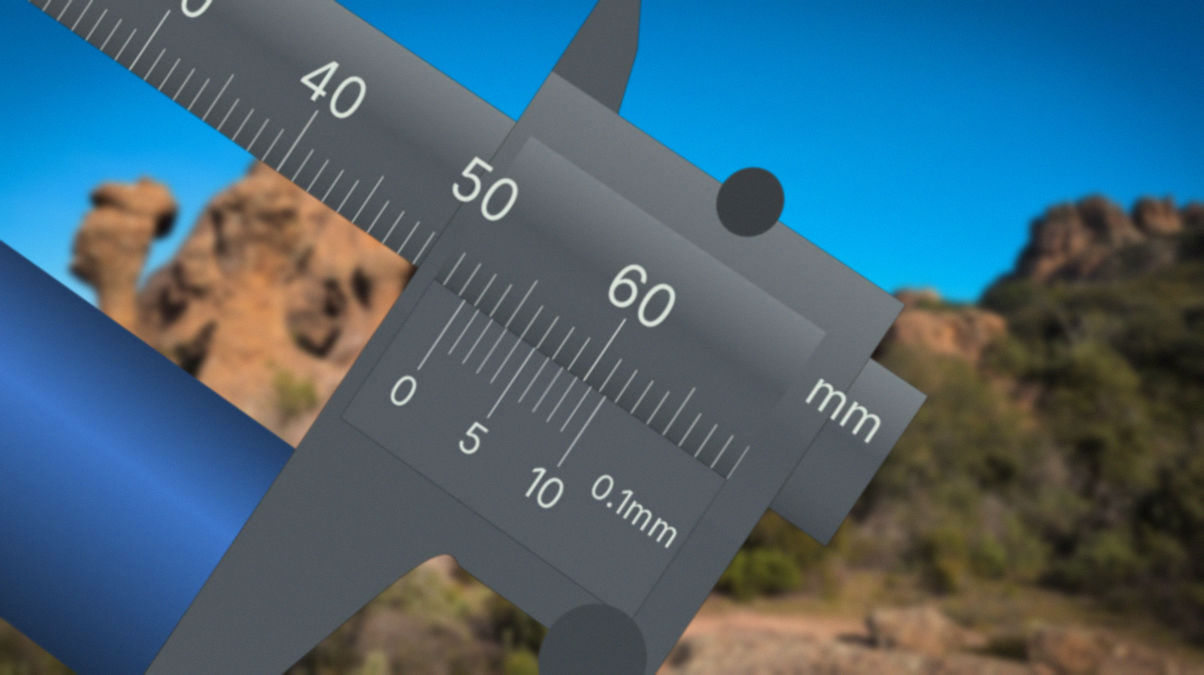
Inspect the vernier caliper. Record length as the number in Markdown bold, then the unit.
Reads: **52.4** mm
